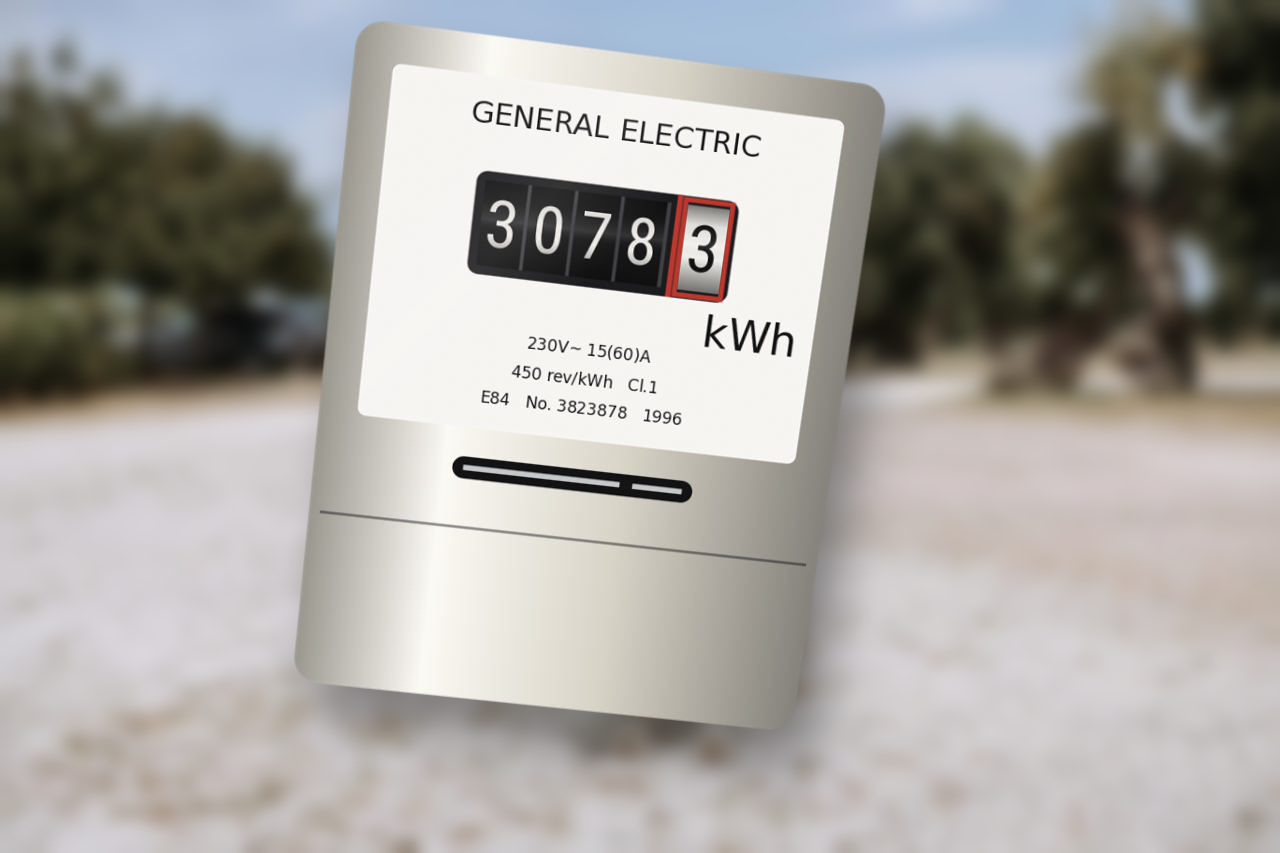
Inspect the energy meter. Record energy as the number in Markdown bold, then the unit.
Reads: **3078.3** kWh
